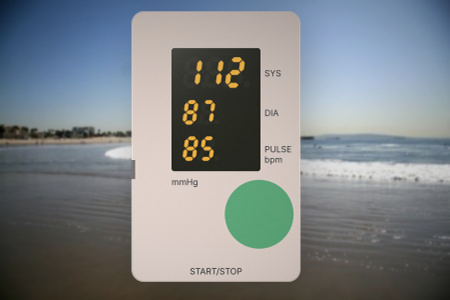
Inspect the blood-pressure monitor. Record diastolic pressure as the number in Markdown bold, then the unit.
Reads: **87** mmHg
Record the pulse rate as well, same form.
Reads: **85** bpm
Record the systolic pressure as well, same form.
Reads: **112** mmHg
